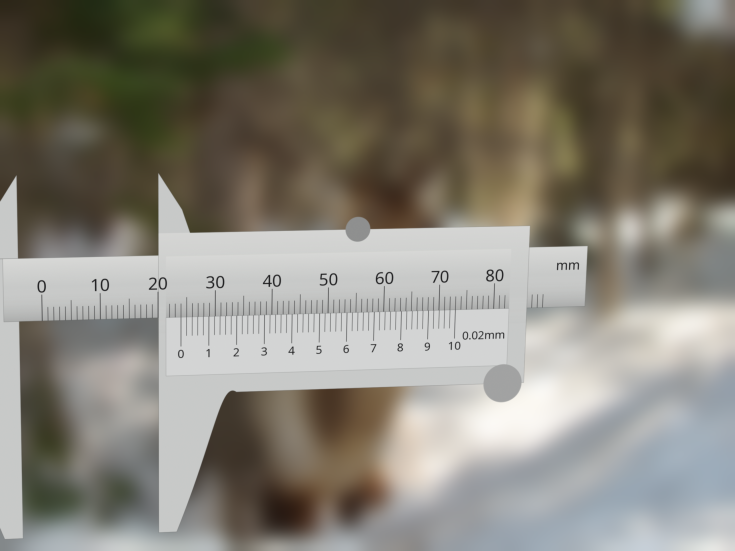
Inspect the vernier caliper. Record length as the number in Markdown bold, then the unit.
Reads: **24.0** mm
